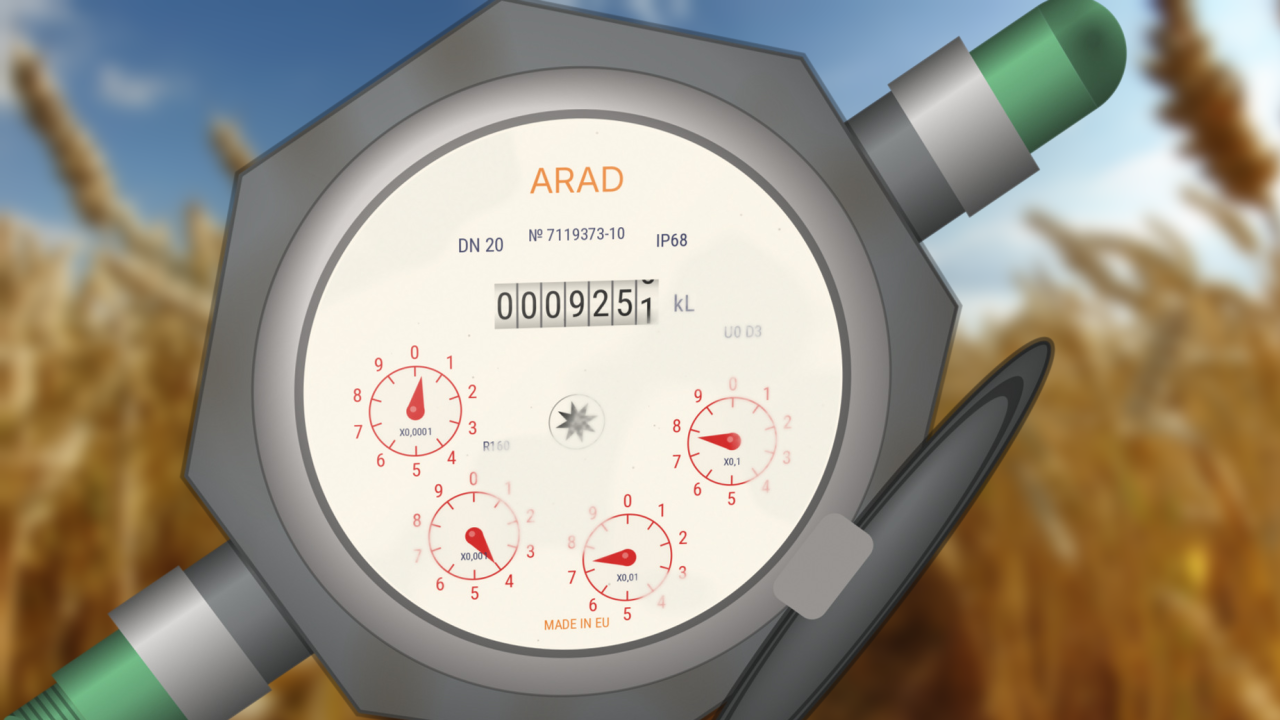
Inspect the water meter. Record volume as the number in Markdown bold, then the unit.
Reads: **9250.7740** kL
